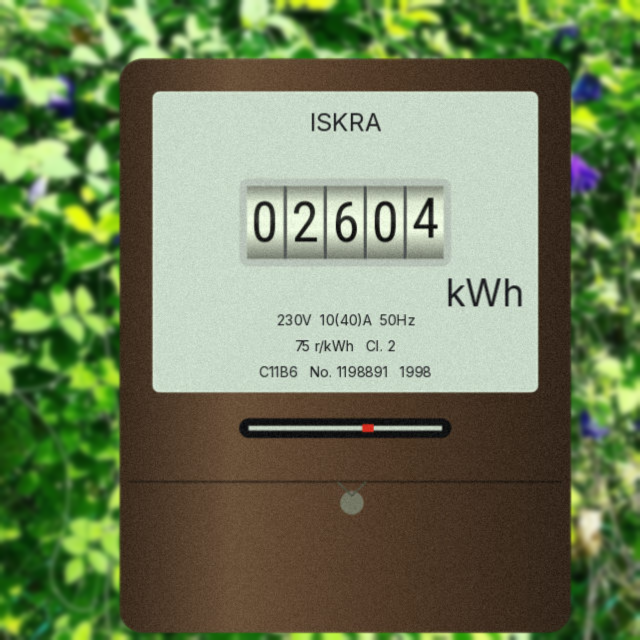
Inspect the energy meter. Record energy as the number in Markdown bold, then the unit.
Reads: **2604** kWh
